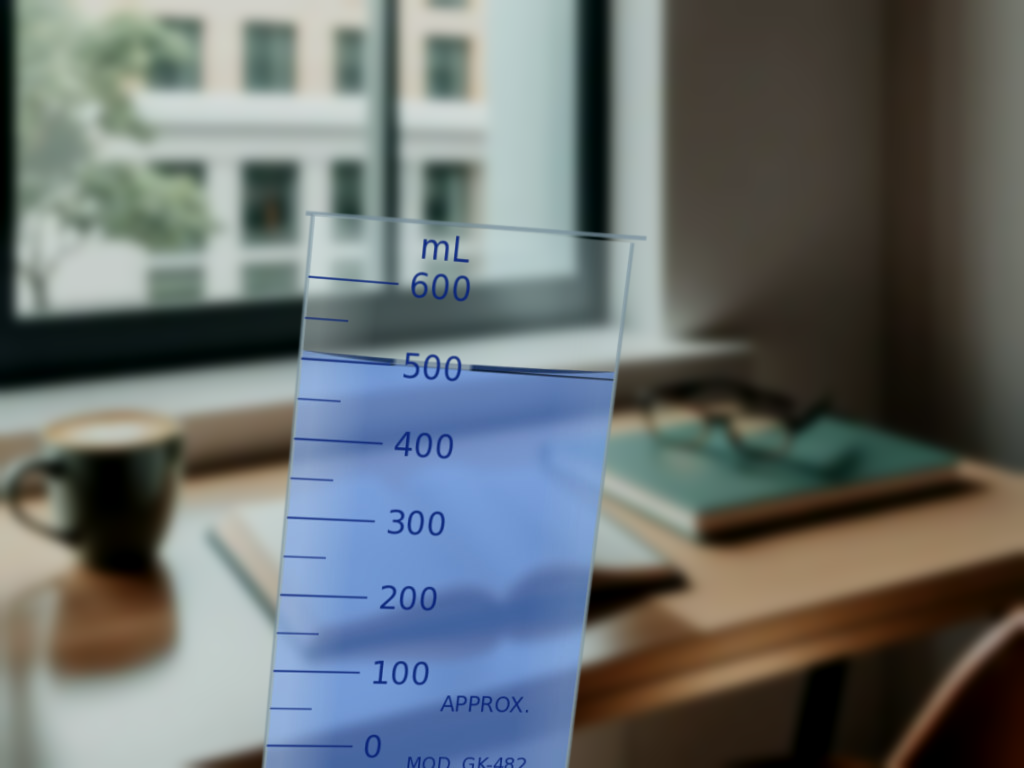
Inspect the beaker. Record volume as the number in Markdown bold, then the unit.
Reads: **500** mL
